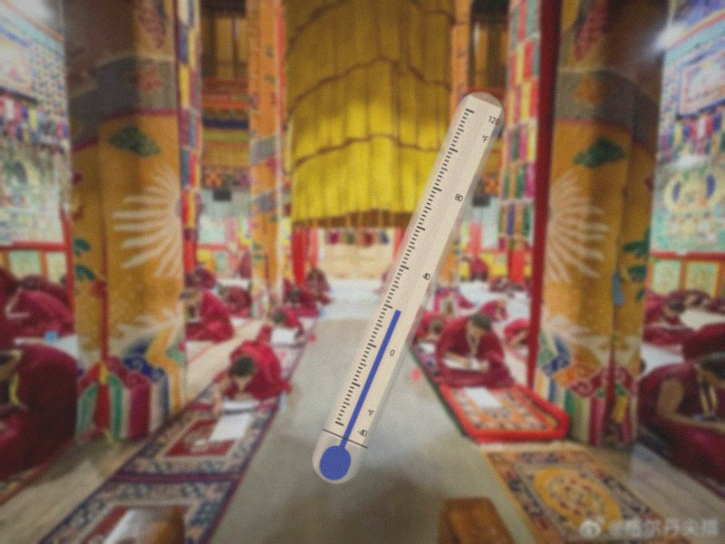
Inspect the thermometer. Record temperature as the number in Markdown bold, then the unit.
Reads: **20** °F
